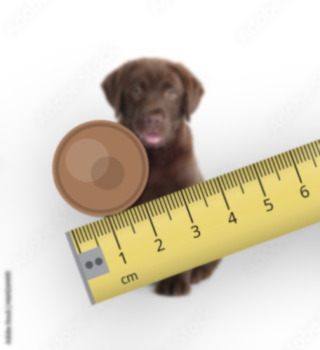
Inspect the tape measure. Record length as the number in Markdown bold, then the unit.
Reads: **2.5** cm
